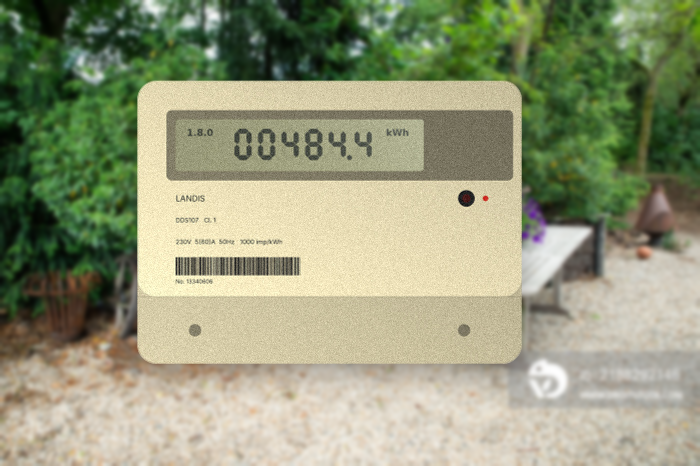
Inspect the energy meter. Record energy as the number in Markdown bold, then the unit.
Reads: **484.4** kWh
